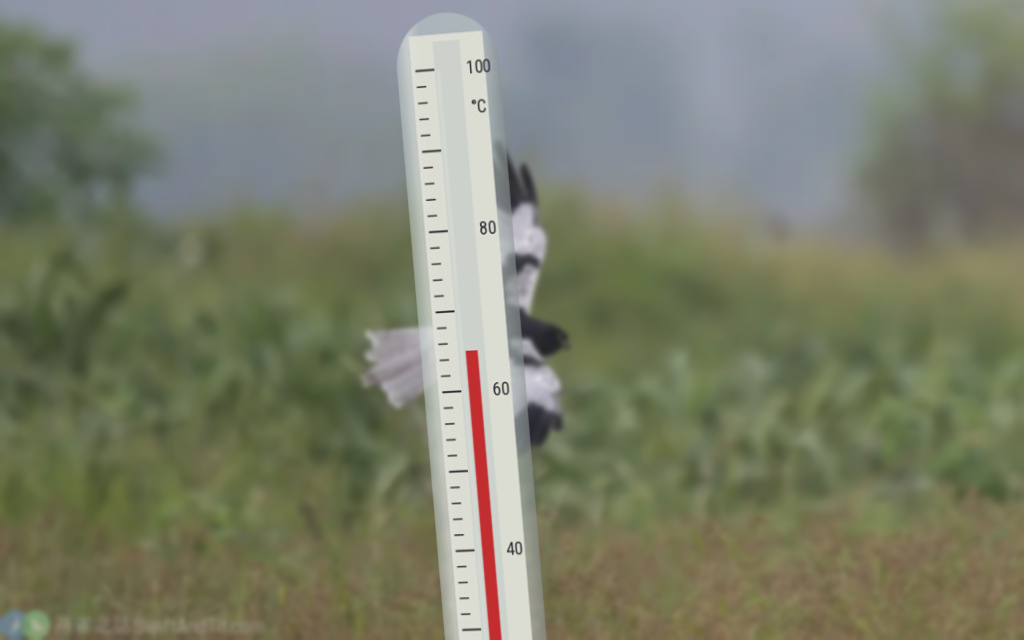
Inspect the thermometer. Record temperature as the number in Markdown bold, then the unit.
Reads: **65** °C
